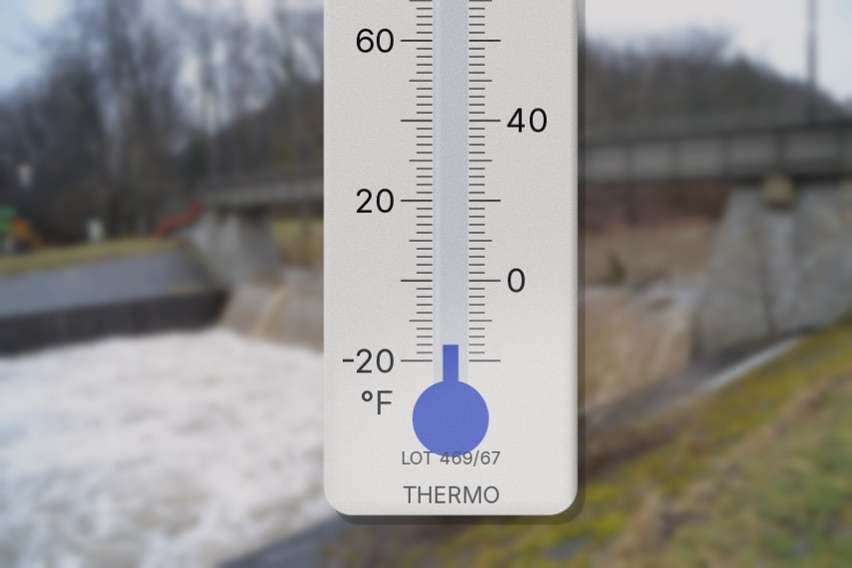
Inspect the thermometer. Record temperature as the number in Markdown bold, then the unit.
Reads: **-16** °F
